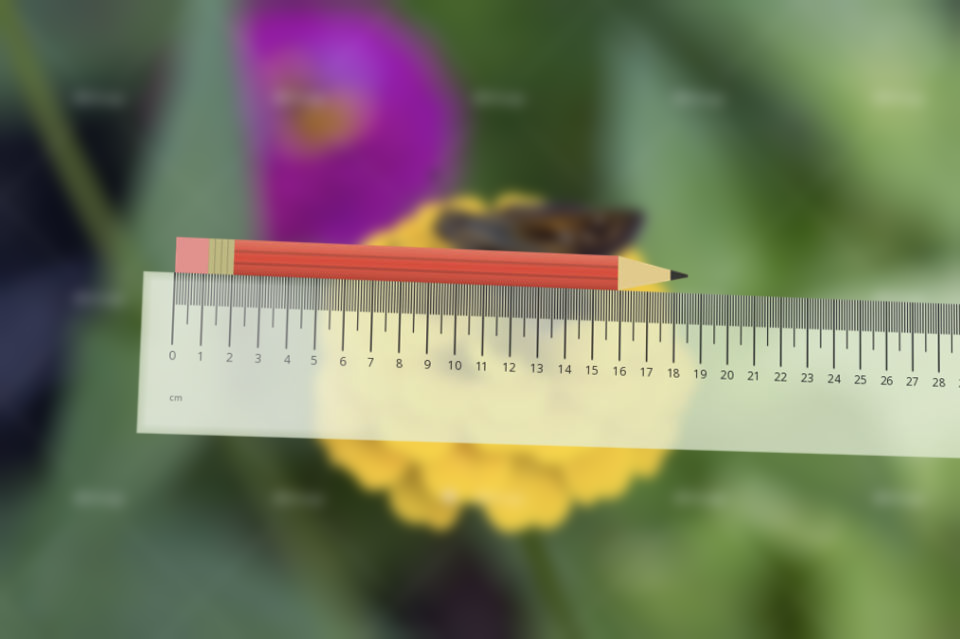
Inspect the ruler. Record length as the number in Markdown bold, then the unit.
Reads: **18.5** cm
